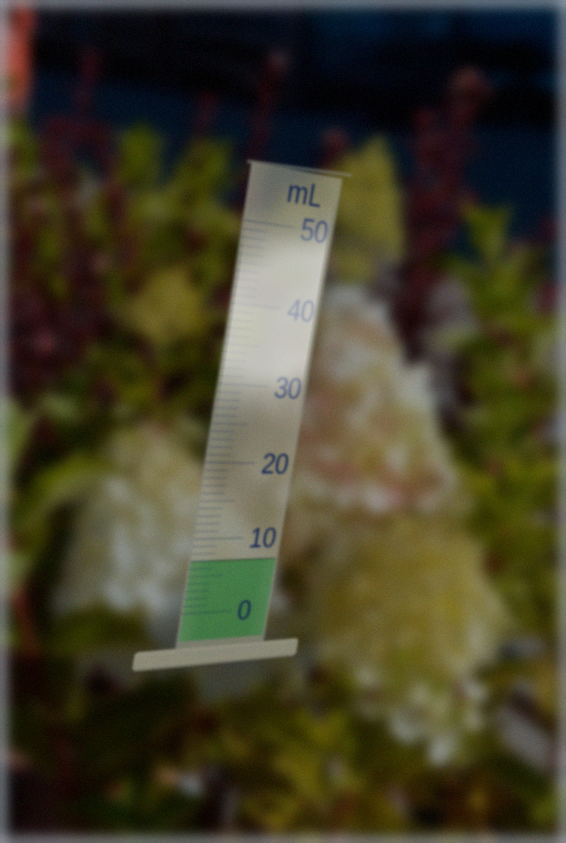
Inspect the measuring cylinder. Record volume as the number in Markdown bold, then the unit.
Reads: **7** mL
